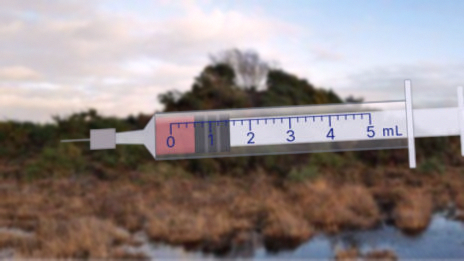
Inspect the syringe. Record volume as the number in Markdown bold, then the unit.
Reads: **0.6** mL
